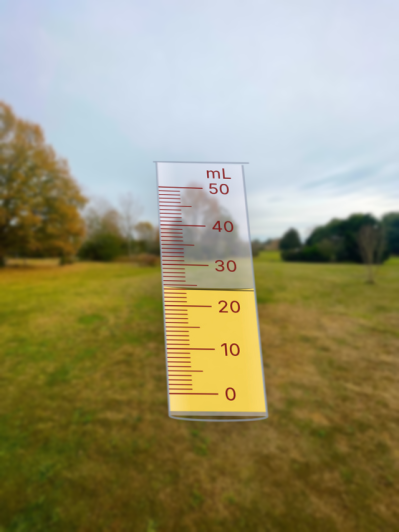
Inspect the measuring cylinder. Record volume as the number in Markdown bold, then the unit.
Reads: **24** mL
